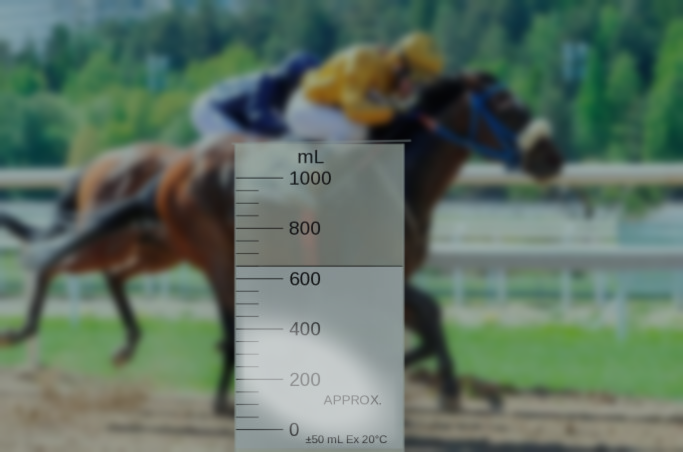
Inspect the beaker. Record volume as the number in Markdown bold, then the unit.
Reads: **650** mL
